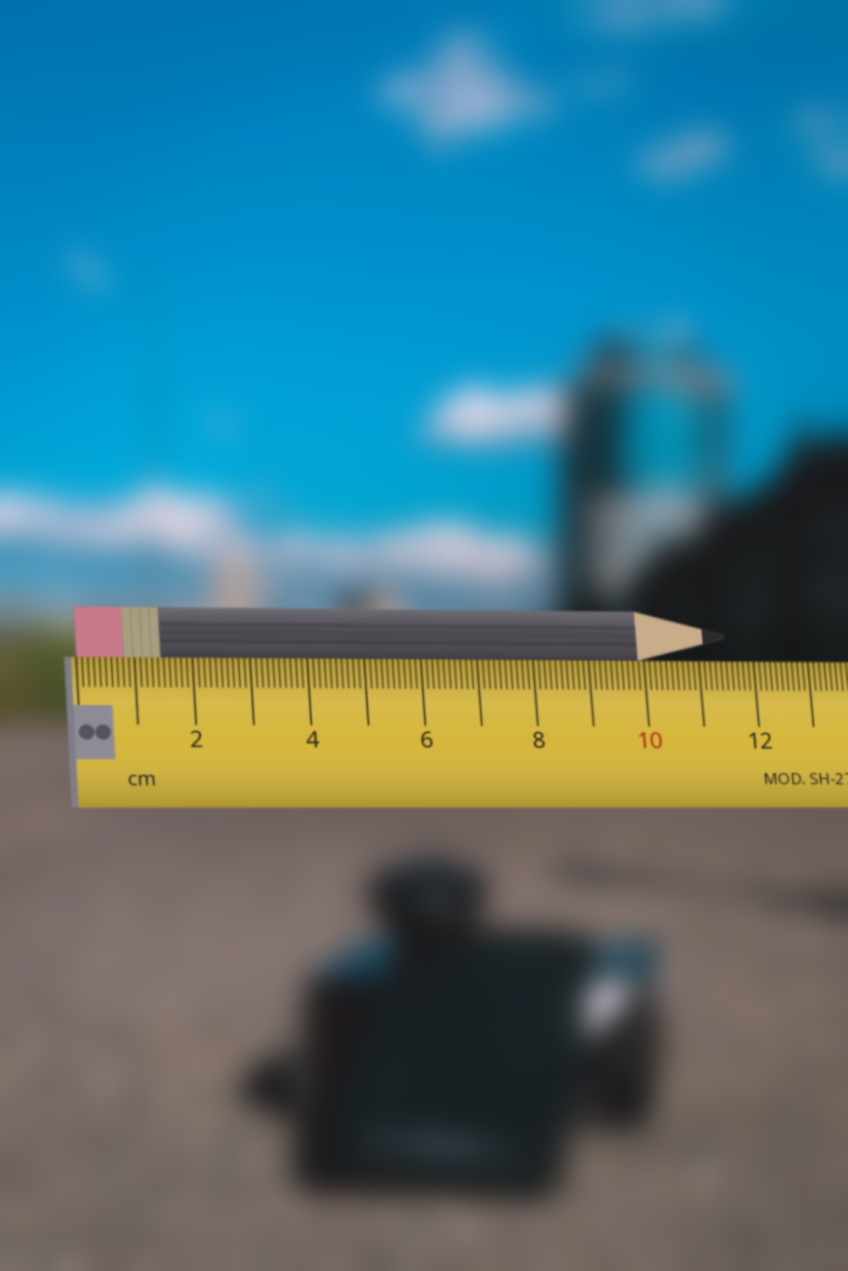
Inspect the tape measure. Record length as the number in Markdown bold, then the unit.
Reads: **11.5** cm
